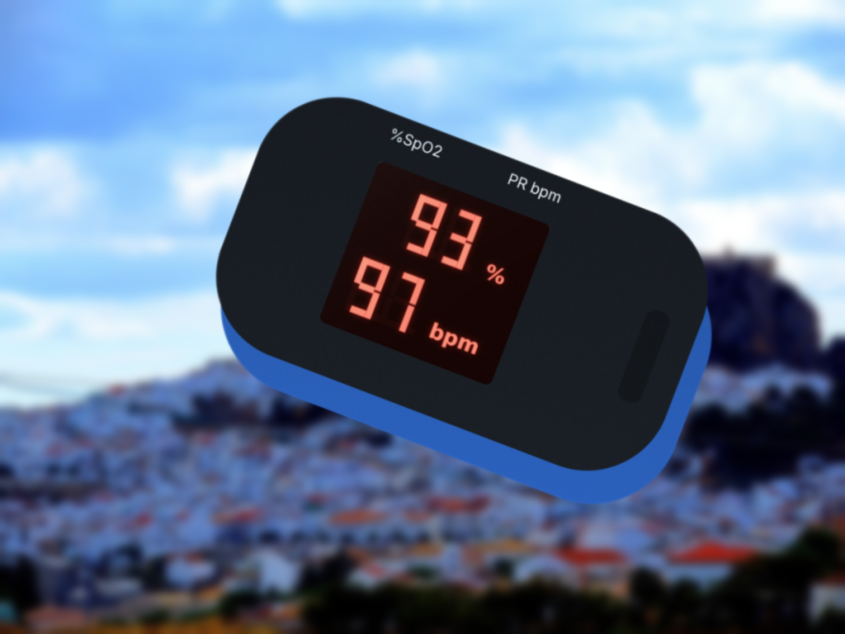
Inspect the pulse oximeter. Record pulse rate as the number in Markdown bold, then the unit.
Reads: **97** bpm
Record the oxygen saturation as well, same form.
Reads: **93** %
